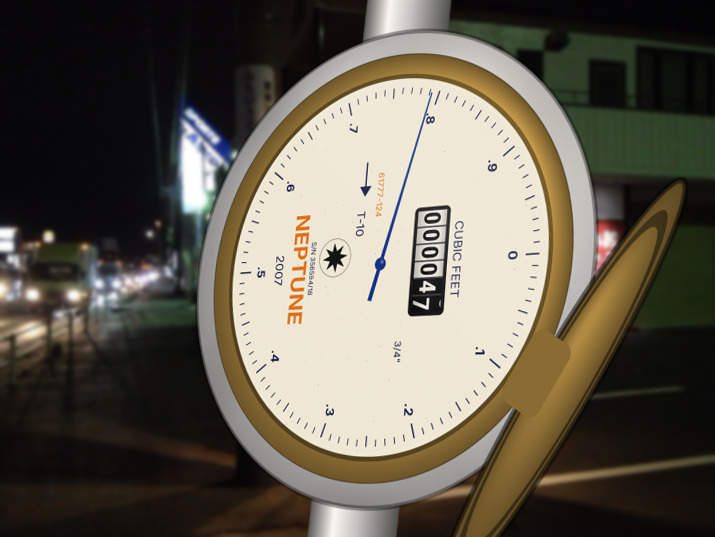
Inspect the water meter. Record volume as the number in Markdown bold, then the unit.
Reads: **46.79** ft³
